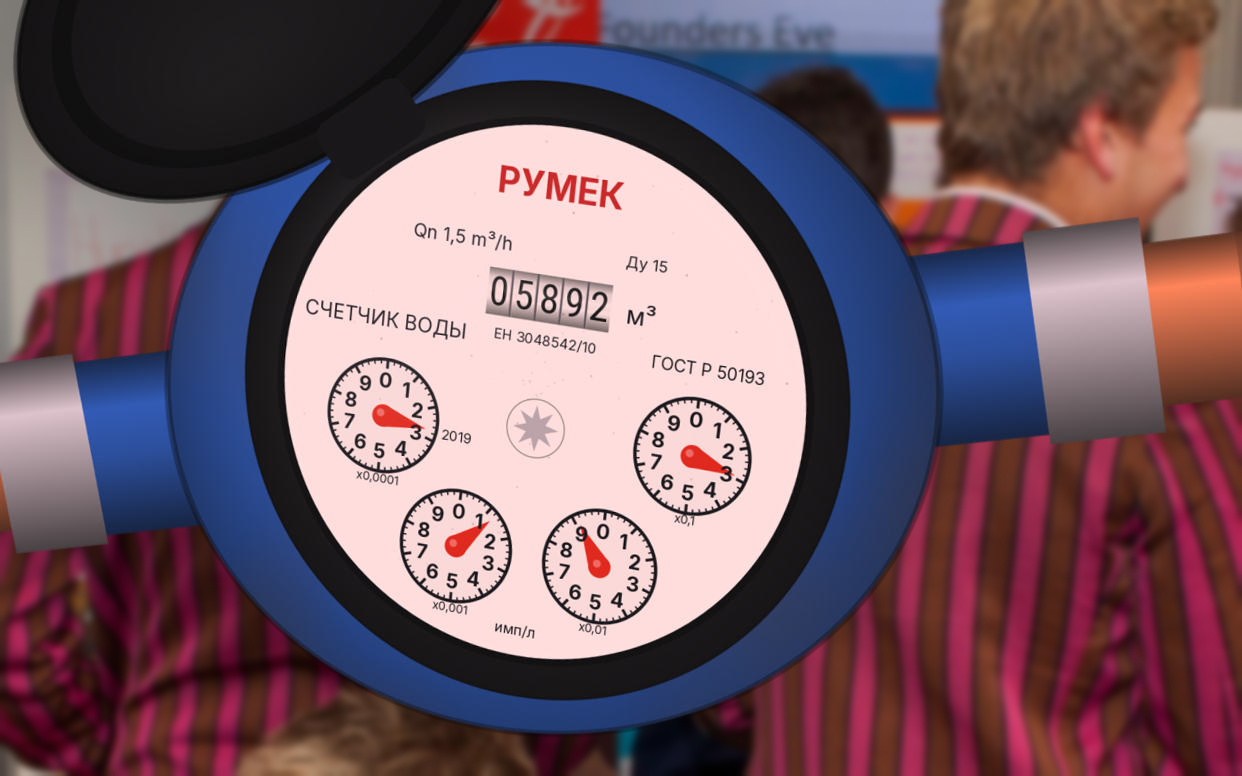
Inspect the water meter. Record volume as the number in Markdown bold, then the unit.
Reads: **5892.2912** m³
